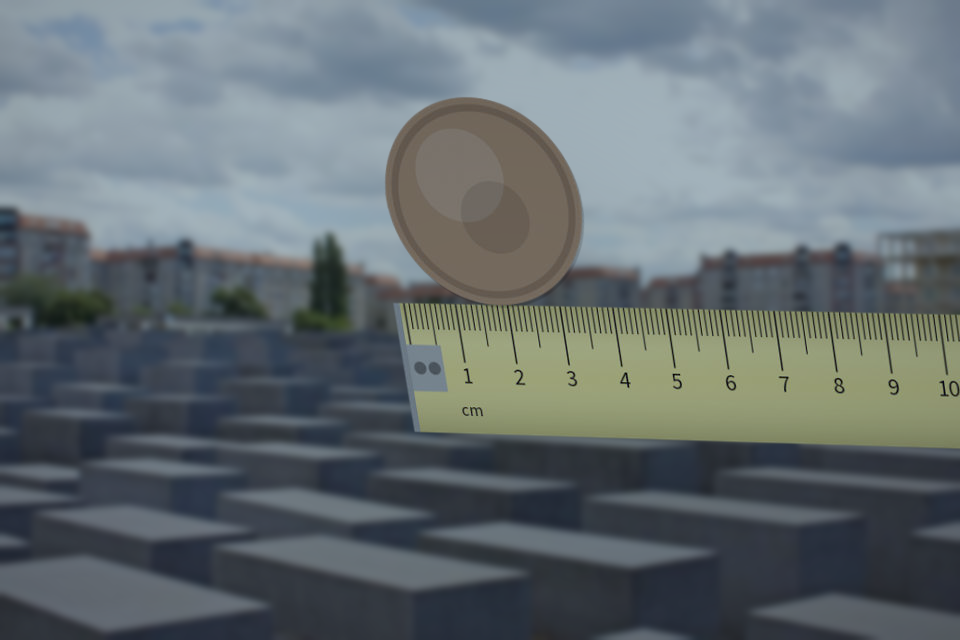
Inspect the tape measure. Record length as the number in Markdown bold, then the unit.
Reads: **3.7** cm
